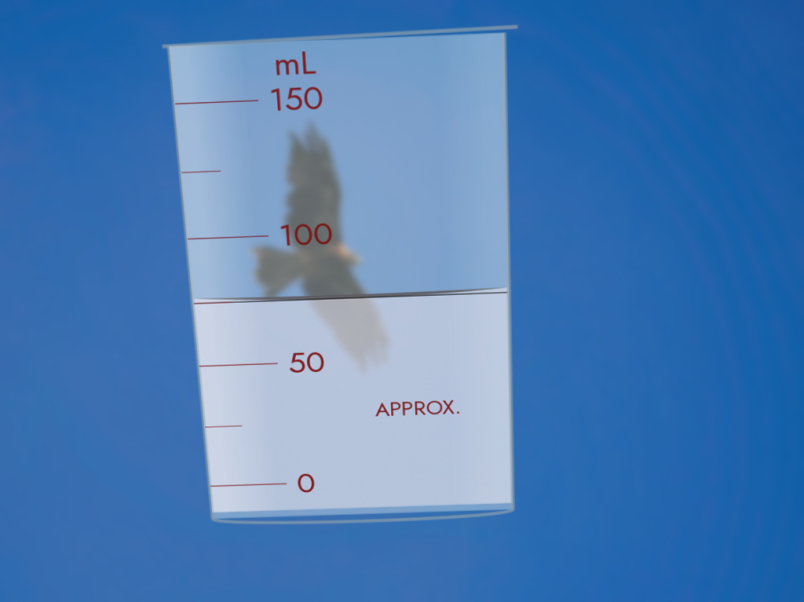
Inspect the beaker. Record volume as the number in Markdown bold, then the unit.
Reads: **75** mL
